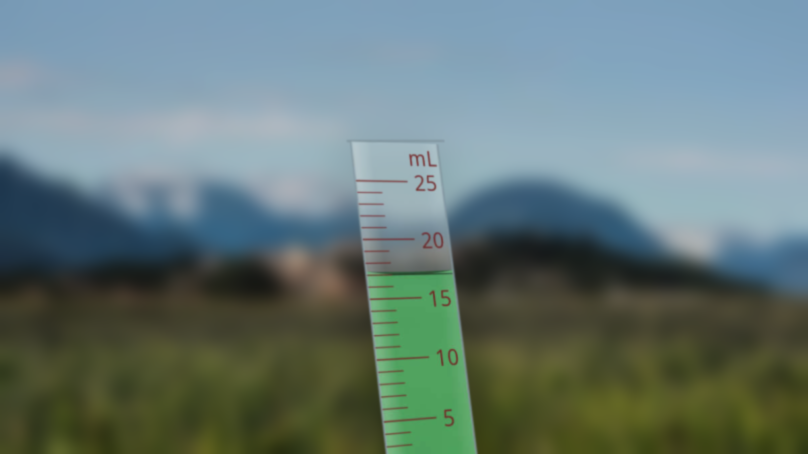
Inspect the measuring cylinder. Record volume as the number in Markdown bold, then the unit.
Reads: **17** mL
